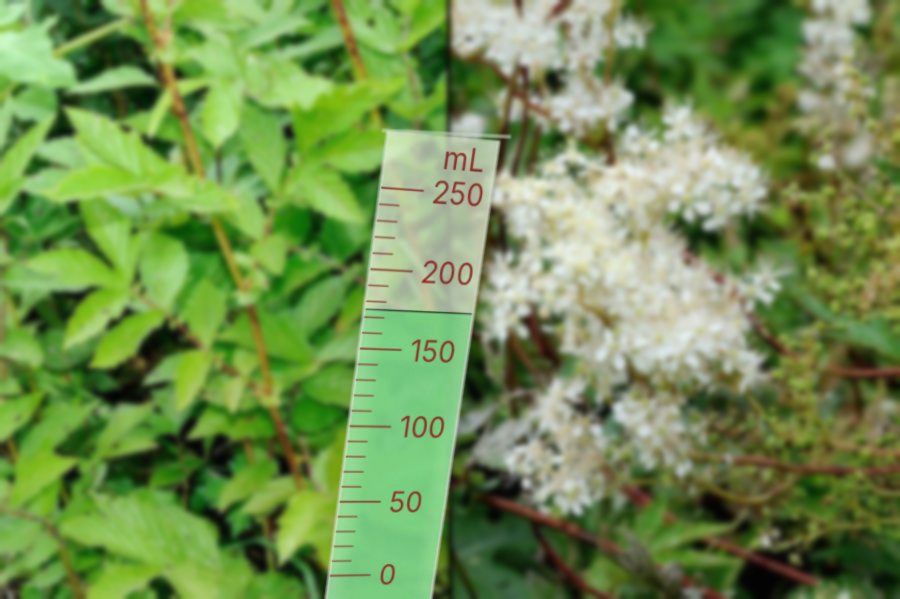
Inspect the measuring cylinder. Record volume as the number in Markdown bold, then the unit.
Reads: **175** mL
